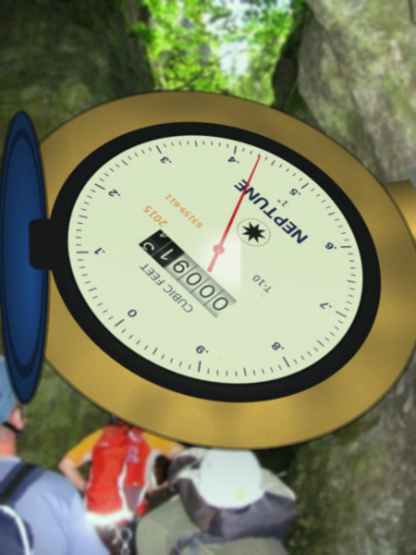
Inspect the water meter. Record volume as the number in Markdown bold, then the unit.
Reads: **913.43** ft³
